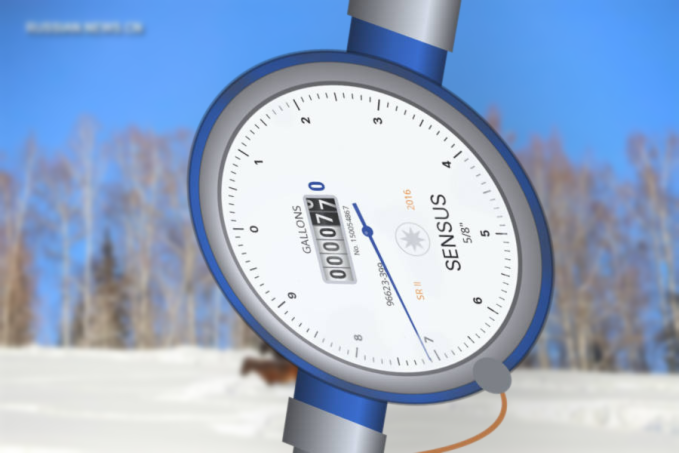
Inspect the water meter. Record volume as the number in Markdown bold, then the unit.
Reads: **767.1** gal
